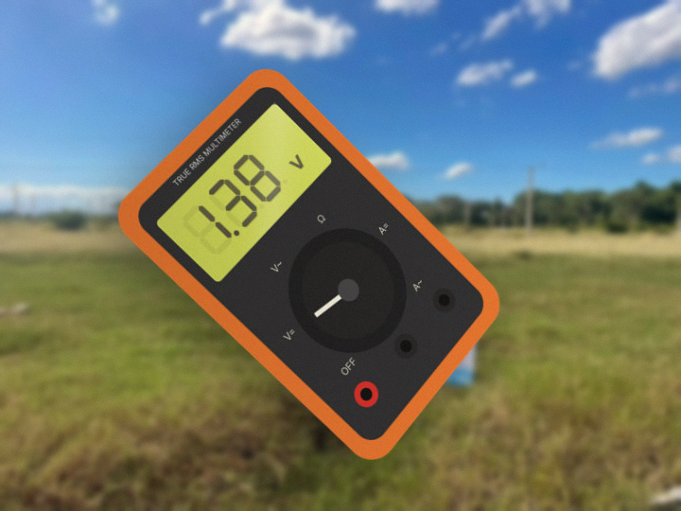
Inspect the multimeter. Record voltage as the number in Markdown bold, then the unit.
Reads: **1.38** V
